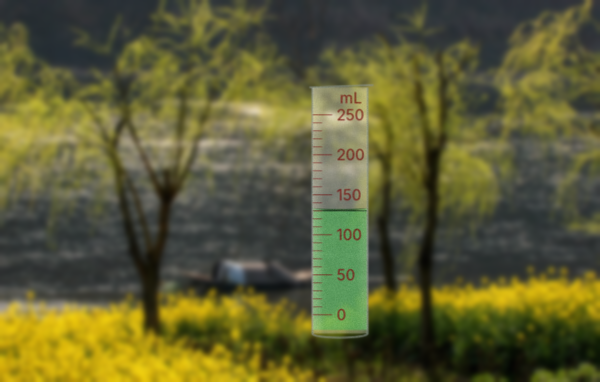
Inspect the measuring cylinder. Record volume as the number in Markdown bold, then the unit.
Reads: **130** mL
